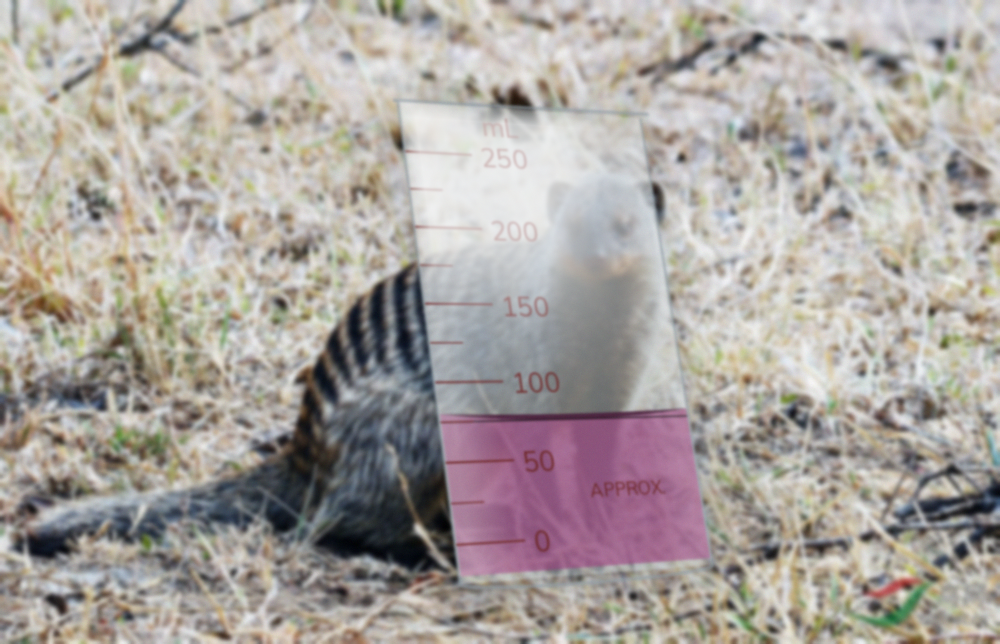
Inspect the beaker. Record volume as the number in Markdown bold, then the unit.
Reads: **75** mL
